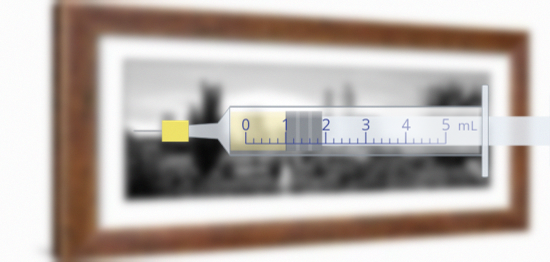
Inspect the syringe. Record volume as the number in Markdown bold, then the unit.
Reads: **1** mL
